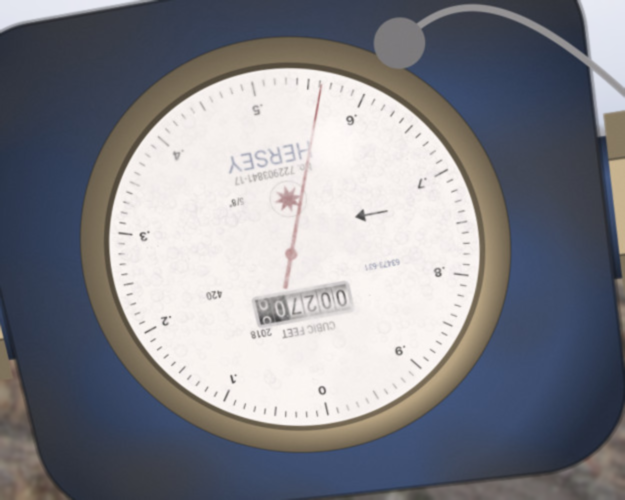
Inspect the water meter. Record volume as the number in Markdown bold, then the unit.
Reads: **2708.56** ft³
